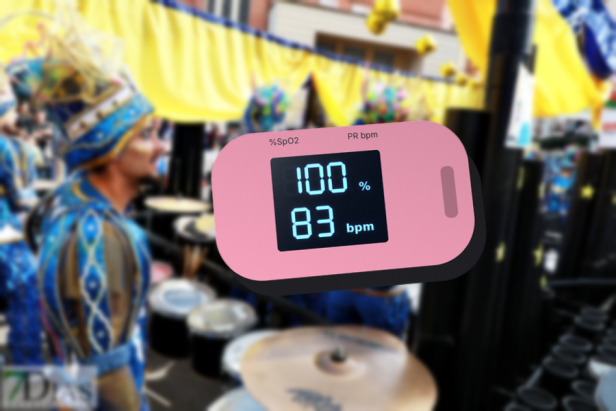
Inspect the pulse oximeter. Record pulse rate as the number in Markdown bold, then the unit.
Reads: **83** bpm
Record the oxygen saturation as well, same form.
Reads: **100** %
